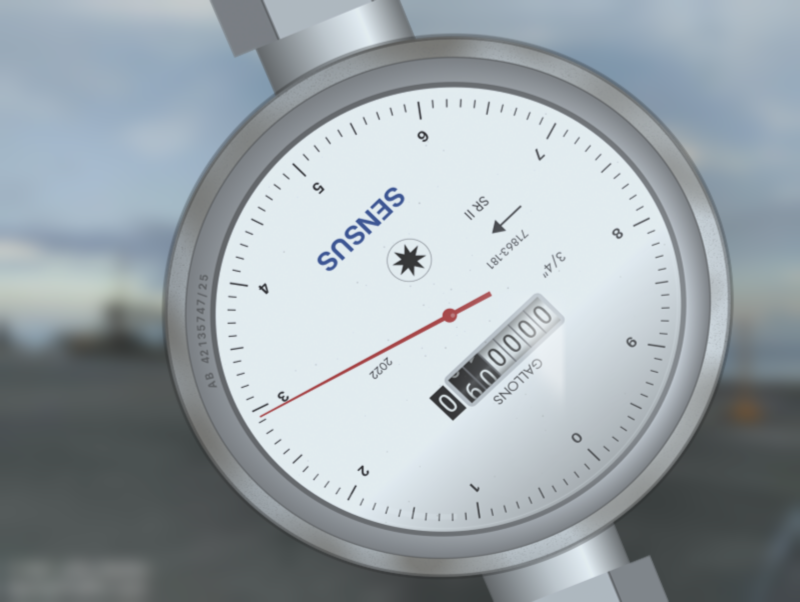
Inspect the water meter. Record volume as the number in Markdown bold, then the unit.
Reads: **92.9** gal
